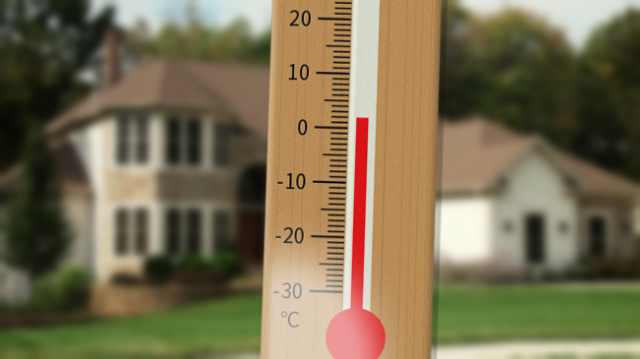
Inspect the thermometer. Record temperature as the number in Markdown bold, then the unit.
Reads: **2** °C
